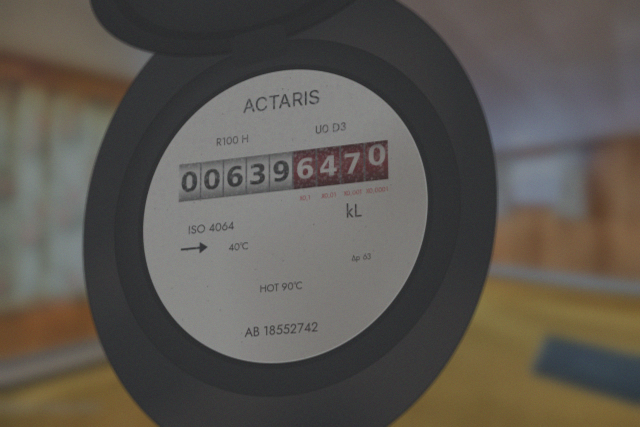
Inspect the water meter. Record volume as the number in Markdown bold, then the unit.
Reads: **639.6470** kL
